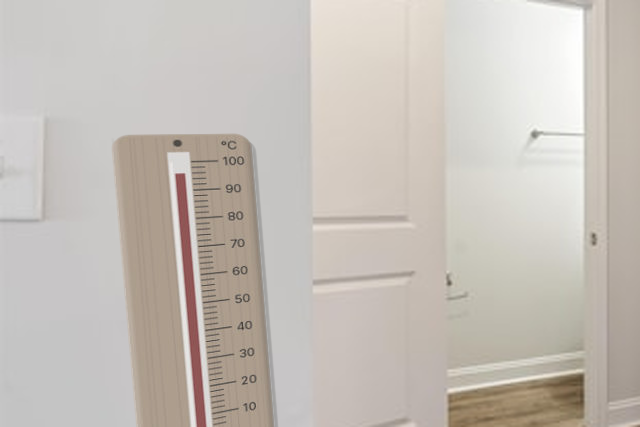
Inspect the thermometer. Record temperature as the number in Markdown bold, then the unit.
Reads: **96** °C
